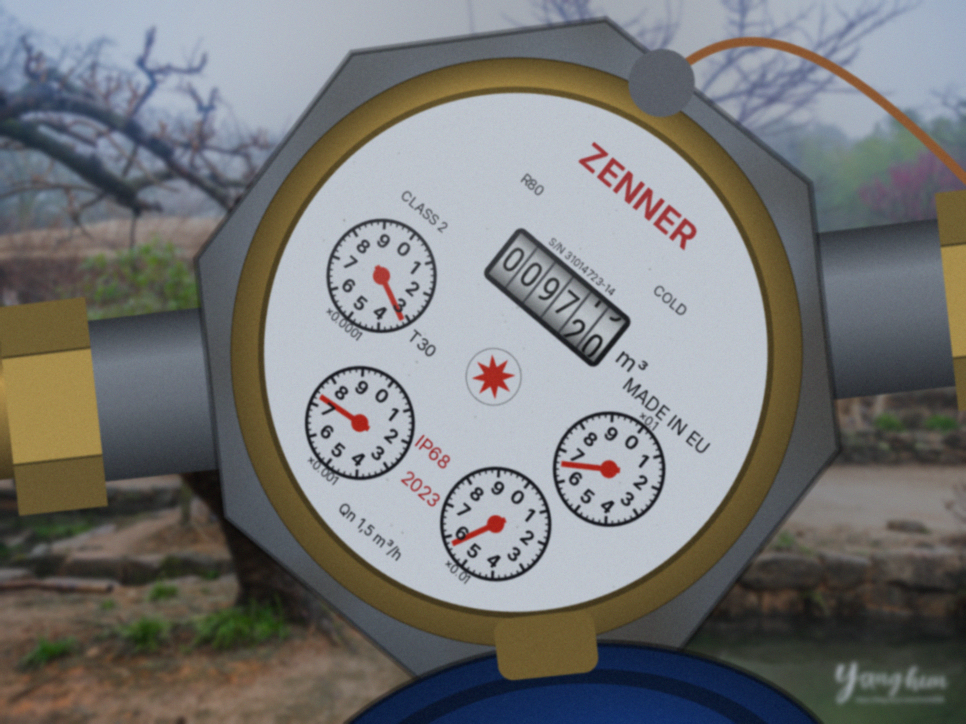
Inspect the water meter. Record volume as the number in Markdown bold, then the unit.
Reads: **9719.6573** m³
